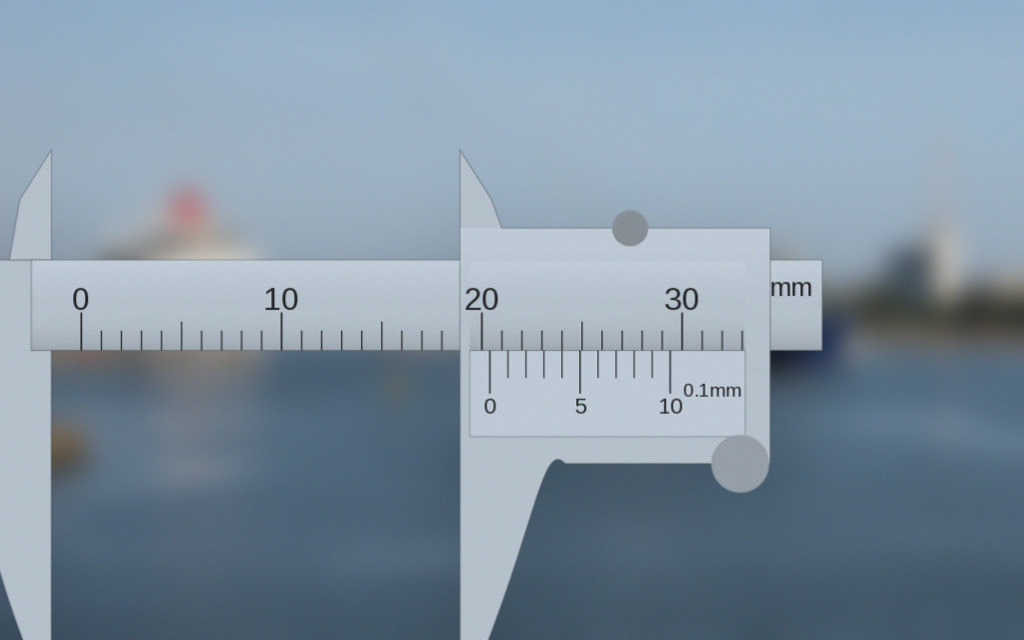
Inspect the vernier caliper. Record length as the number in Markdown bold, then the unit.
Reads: **20.4** mm
